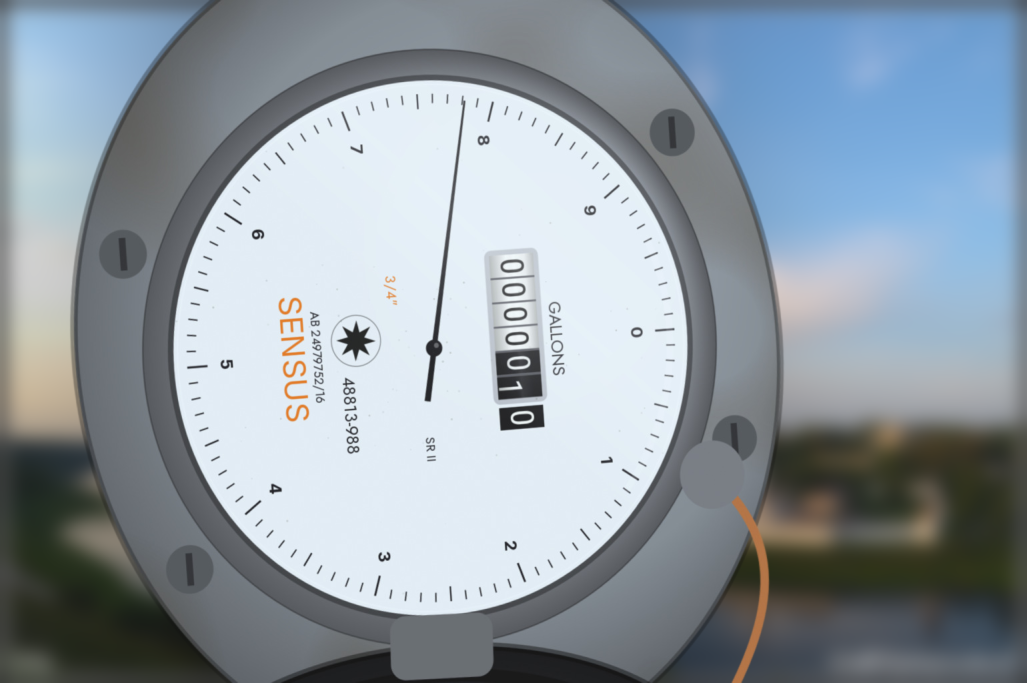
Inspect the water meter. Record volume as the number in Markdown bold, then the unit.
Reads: **7.8** gal
